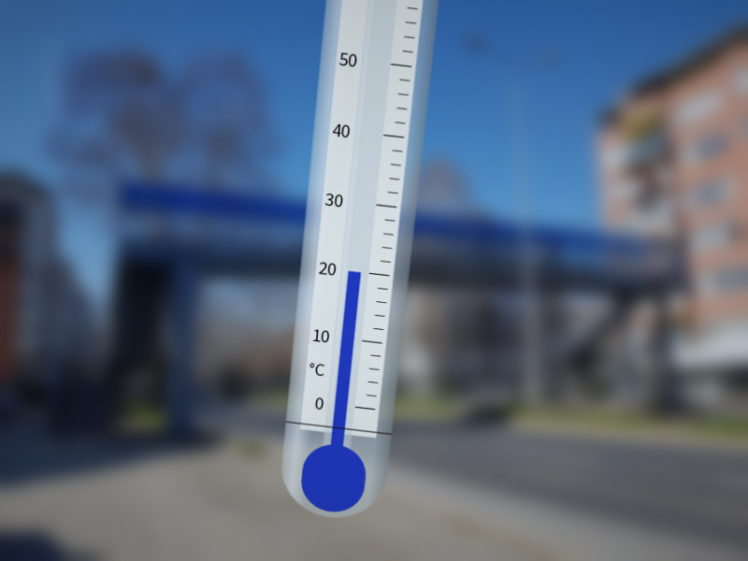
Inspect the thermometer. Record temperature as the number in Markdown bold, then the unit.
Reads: **20** °C
